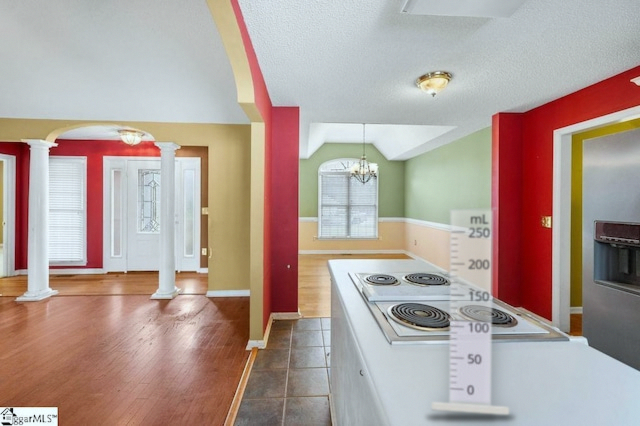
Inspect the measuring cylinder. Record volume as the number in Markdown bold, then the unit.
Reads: **110** mL
